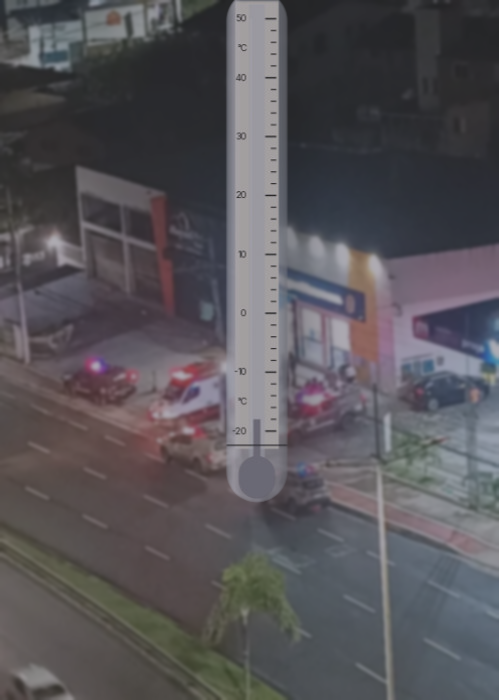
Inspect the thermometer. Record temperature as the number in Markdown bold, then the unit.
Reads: **-18** °C
